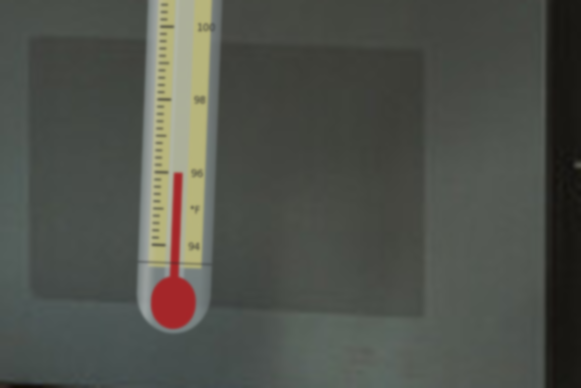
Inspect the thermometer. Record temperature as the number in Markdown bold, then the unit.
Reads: **96** °F
